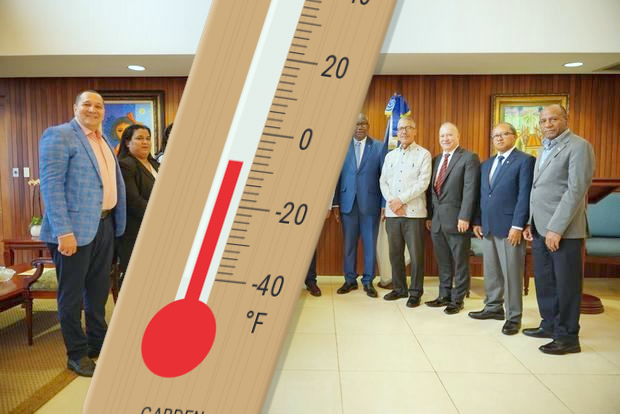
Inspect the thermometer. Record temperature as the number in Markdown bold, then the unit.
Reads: **-8** °F
